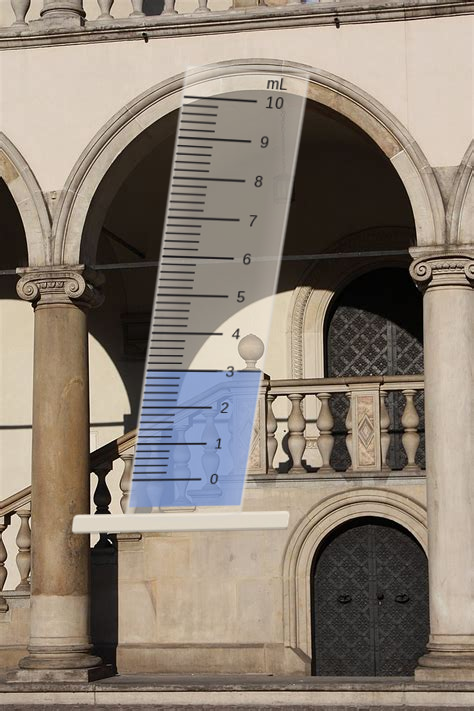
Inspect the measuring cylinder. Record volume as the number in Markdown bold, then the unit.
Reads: **3** mL
